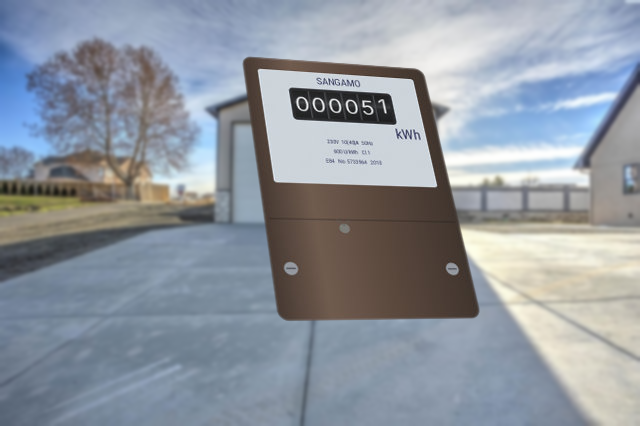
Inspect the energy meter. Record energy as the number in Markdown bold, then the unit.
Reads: **51** kWh
